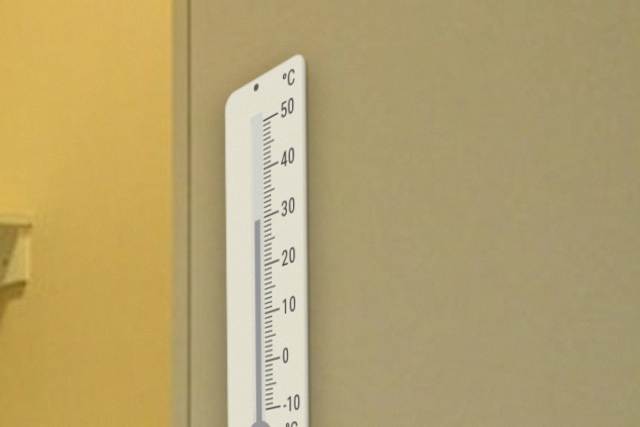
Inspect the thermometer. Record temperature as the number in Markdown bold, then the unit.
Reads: **30** °C
